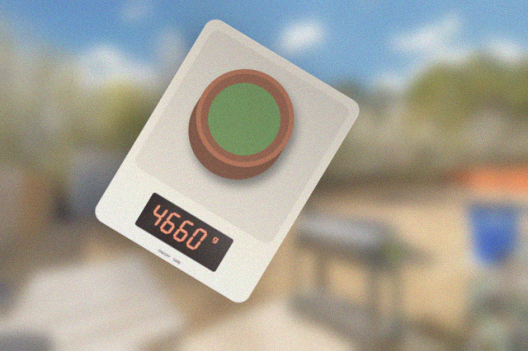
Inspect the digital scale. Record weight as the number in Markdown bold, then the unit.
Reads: **4660** g
